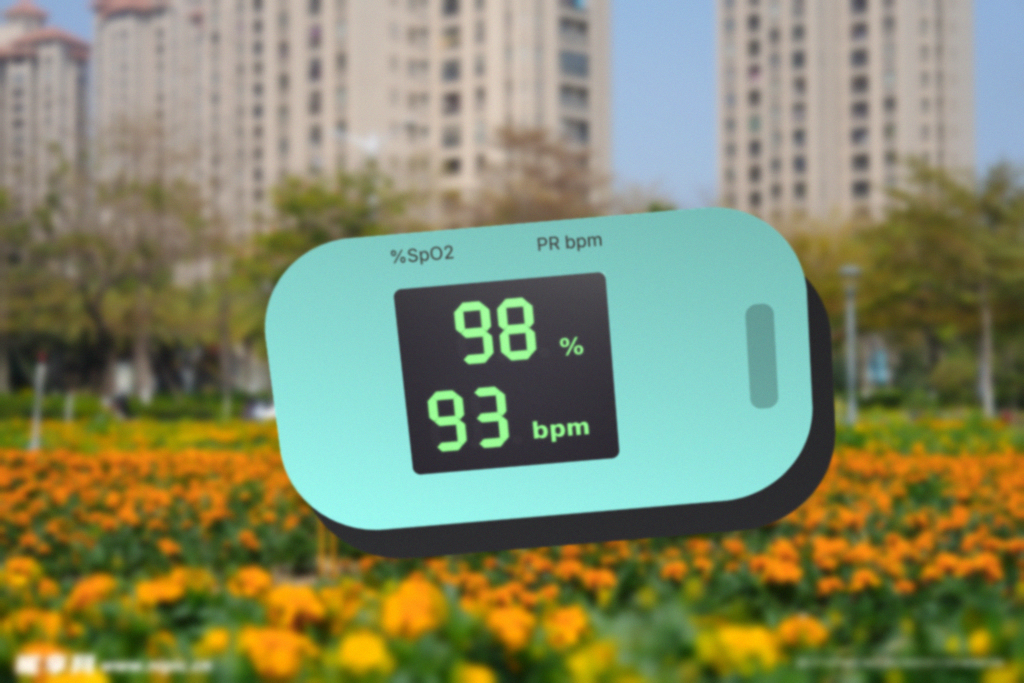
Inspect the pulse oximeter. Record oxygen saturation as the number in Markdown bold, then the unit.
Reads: **98** %
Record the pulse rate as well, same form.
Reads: **93** bpm
